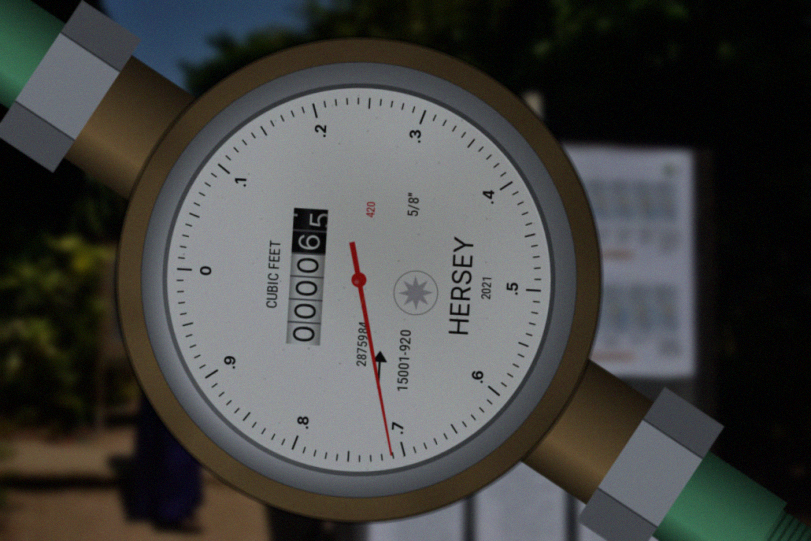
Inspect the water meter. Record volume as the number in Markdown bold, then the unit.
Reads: **64.71** ft³
